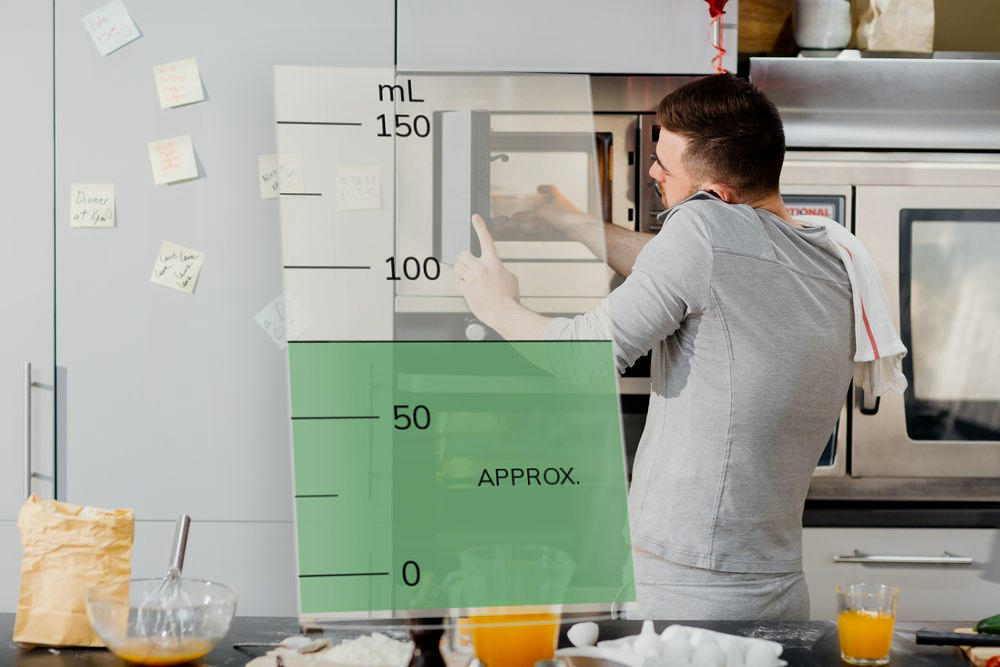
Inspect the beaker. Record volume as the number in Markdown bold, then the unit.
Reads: **75** mL
